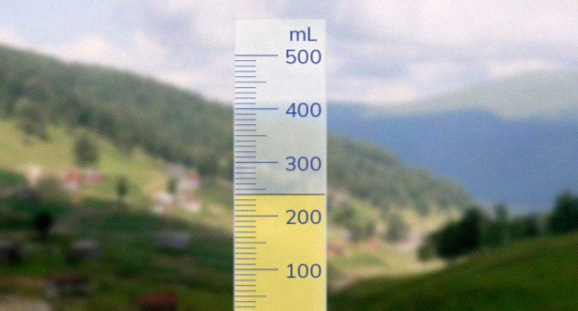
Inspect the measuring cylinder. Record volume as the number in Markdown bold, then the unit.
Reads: **240** mL
